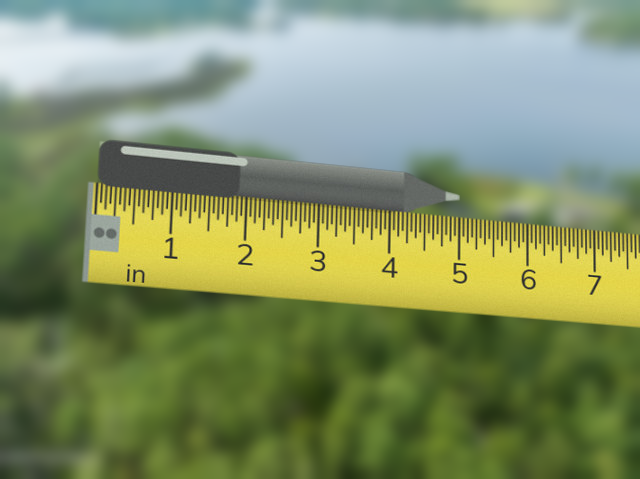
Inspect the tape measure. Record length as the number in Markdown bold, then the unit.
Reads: **5** in
